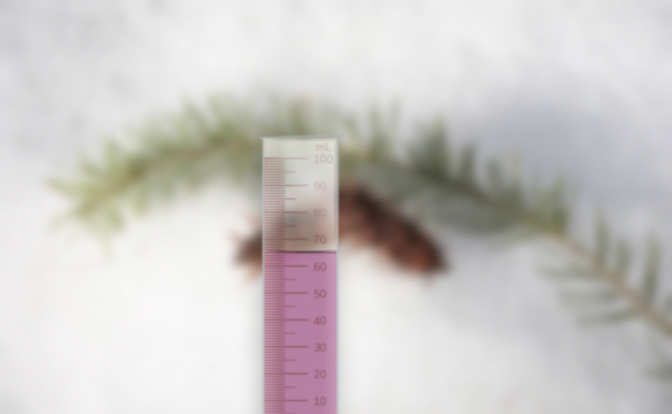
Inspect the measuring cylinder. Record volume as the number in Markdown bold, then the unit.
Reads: **65** mL
